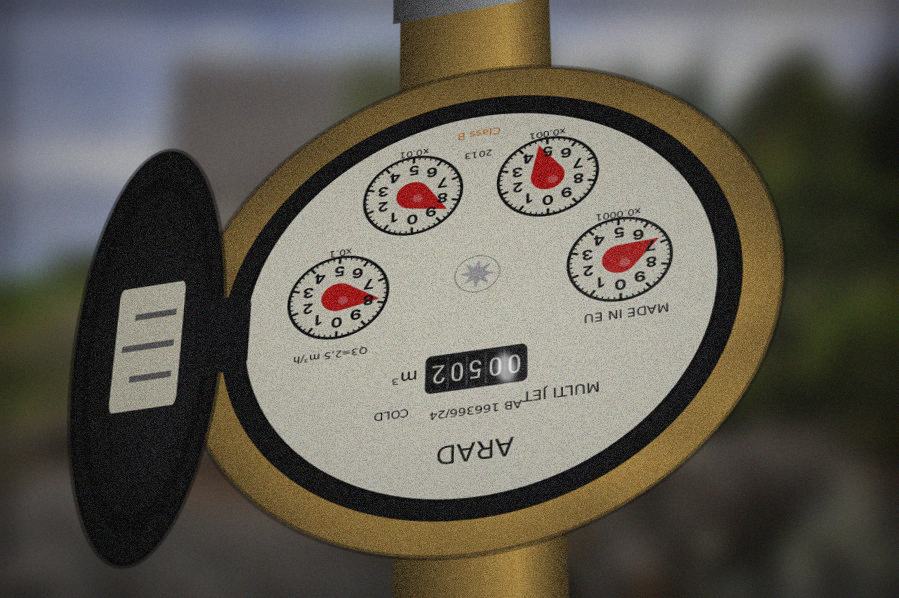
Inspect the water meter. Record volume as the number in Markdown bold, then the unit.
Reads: **502.7846** m³
